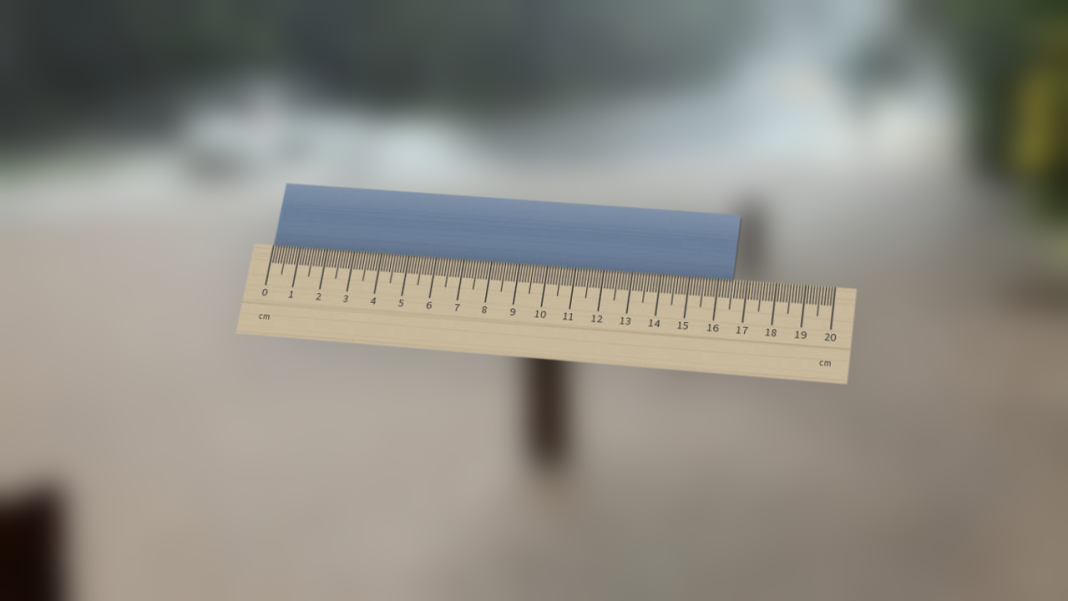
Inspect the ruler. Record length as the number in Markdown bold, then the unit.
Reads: **16.5** cm
